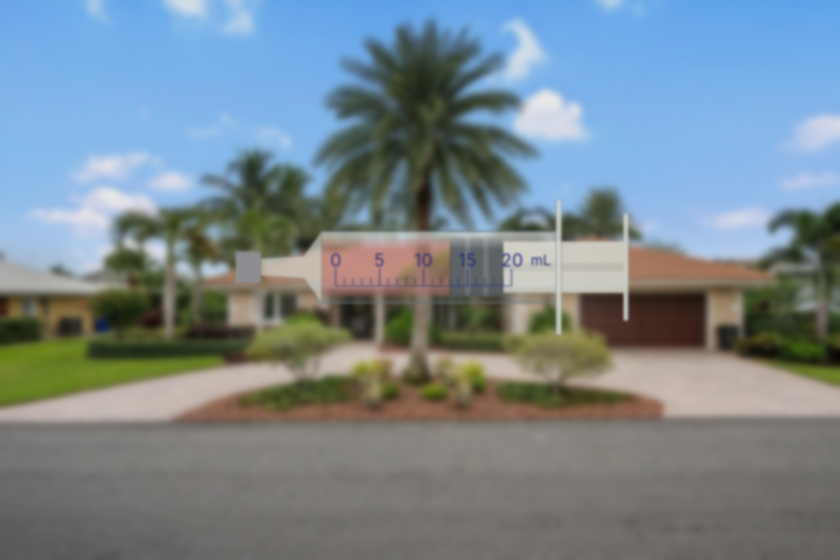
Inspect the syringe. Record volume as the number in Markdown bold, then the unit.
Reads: **13** mL
